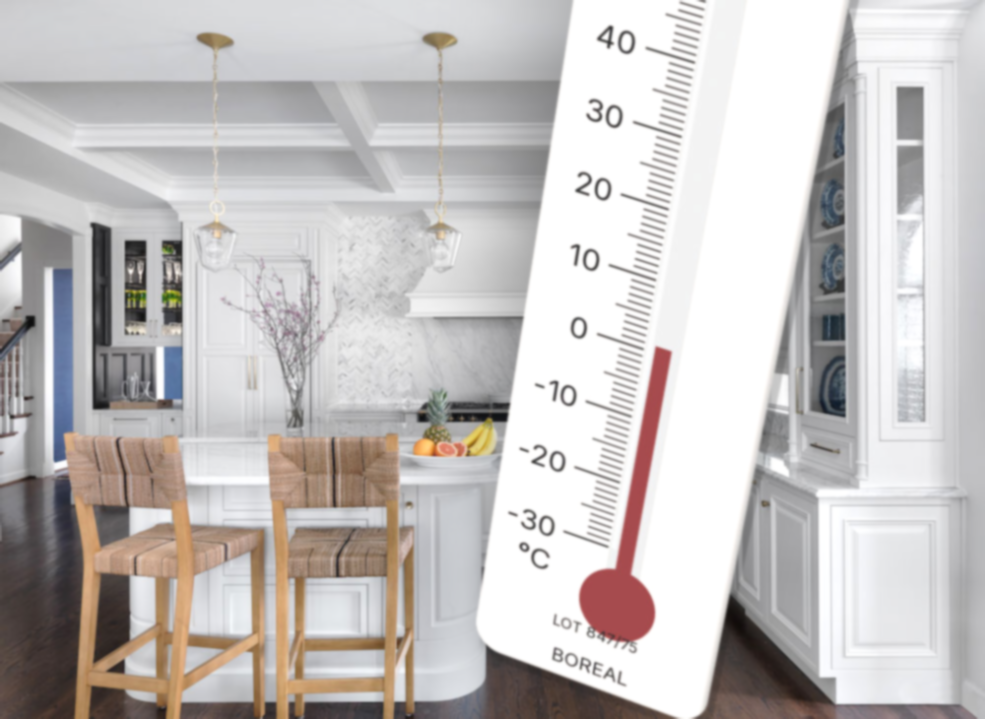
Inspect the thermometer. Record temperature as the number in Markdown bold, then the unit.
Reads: **1** °C
